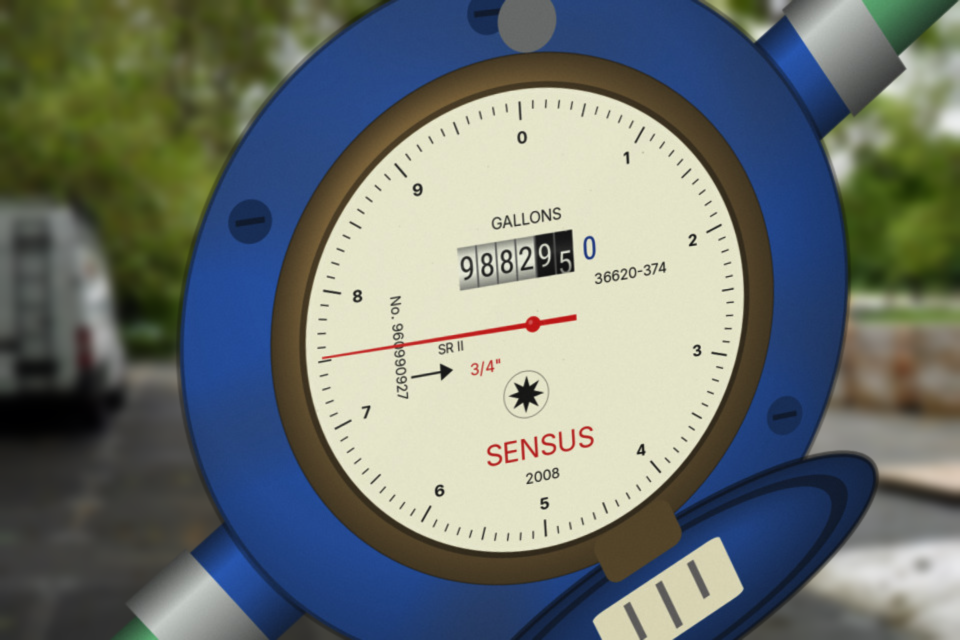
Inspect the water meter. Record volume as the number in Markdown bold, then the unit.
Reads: **9882947.5** gal
